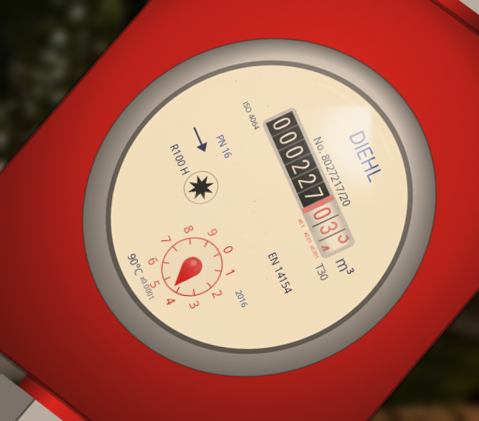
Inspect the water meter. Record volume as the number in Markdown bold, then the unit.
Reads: **227.0334** m³
